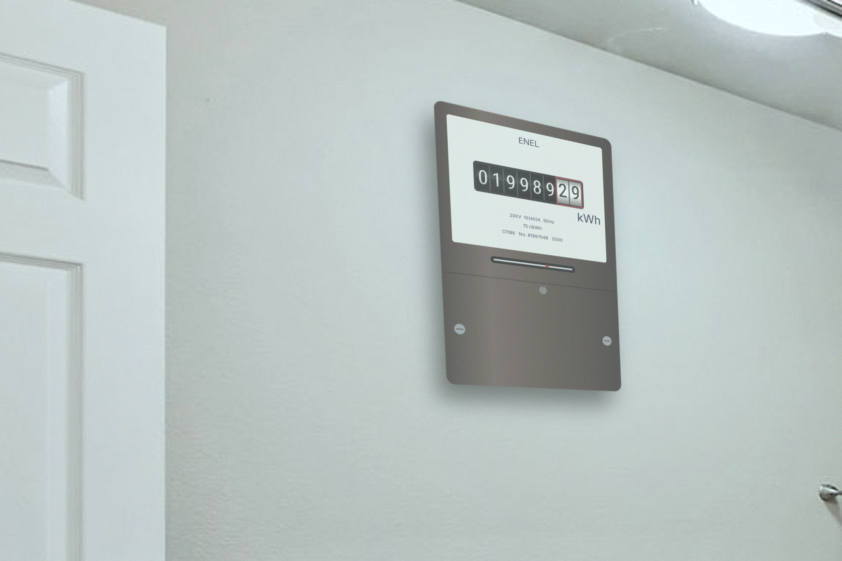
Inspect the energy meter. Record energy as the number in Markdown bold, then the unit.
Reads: **19989.29** kWh
